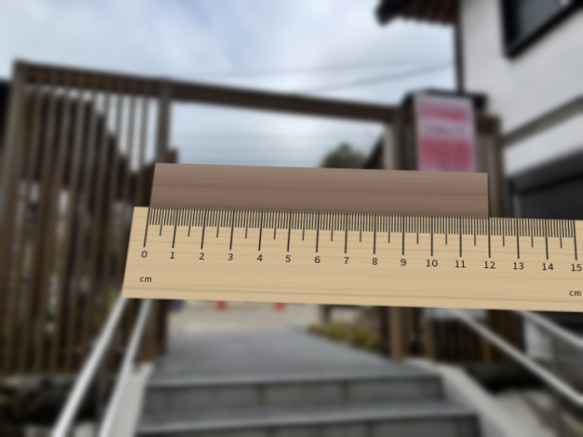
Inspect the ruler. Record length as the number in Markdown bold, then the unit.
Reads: **12** cm
